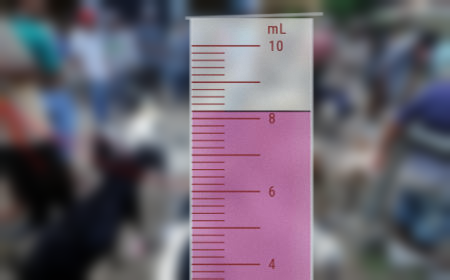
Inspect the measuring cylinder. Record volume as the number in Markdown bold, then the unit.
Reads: **8.2** mL
